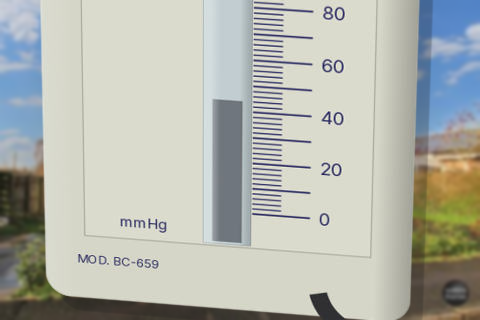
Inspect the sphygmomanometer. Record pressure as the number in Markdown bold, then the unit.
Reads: **44** mmHg
